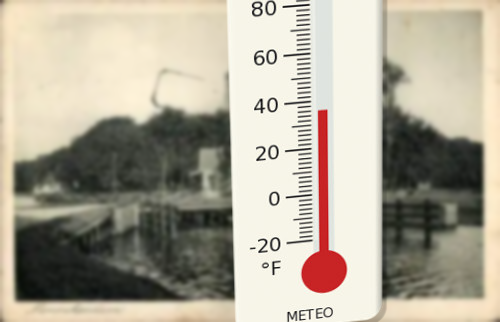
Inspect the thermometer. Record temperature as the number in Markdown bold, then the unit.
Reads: **36** °F
